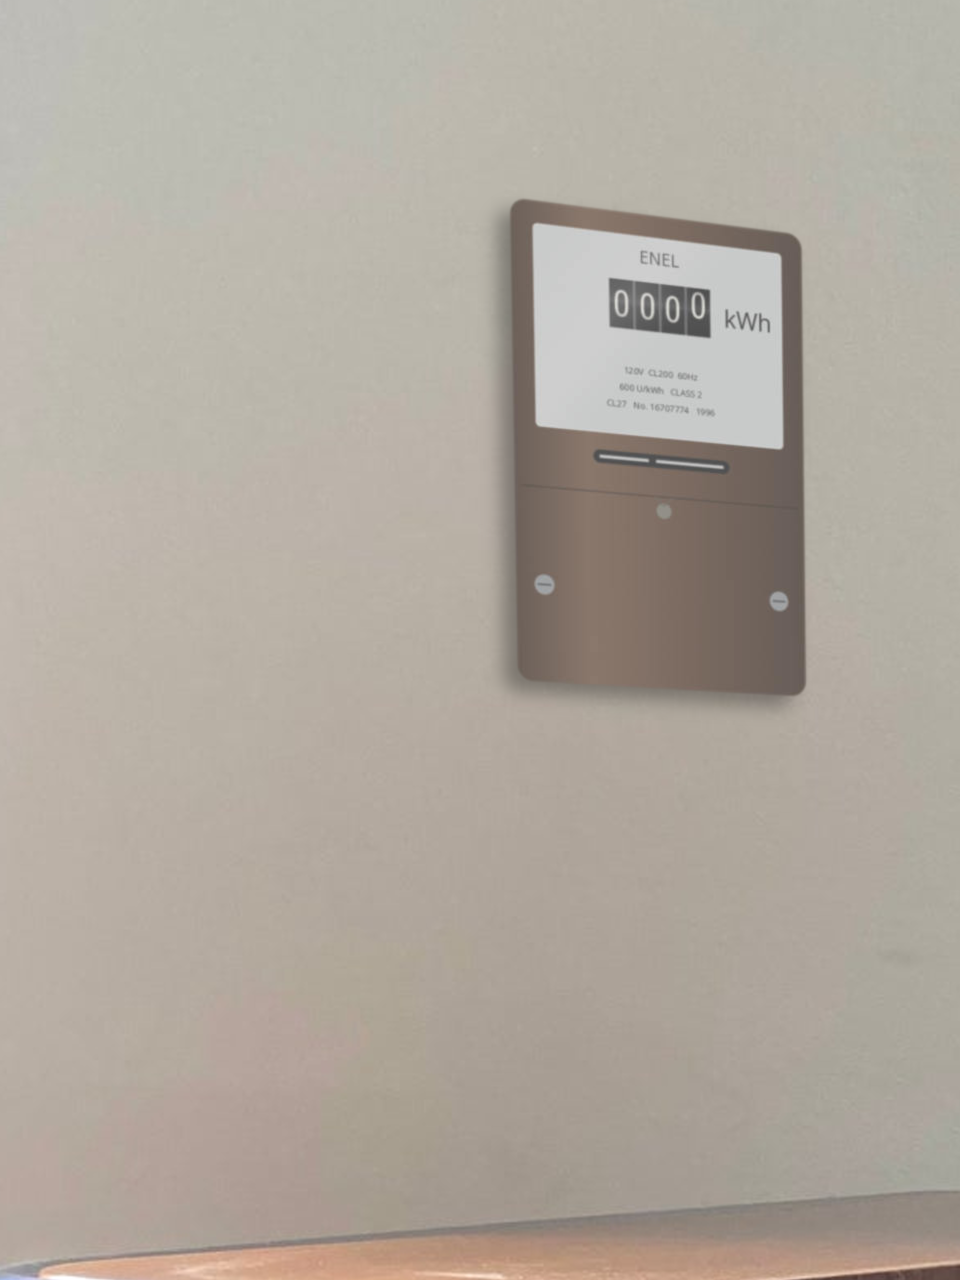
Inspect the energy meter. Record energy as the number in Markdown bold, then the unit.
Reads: **0** kWh
